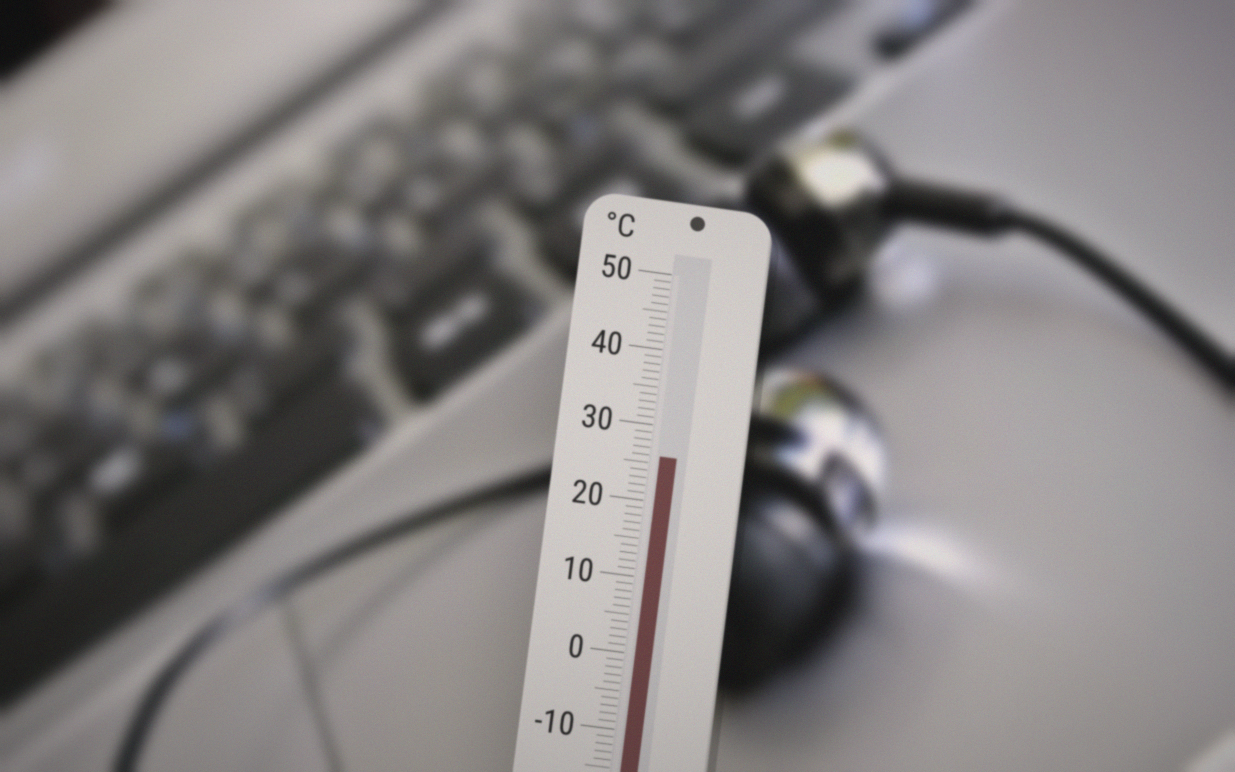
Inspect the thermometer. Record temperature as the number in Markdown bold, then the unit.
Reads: **26** °C
